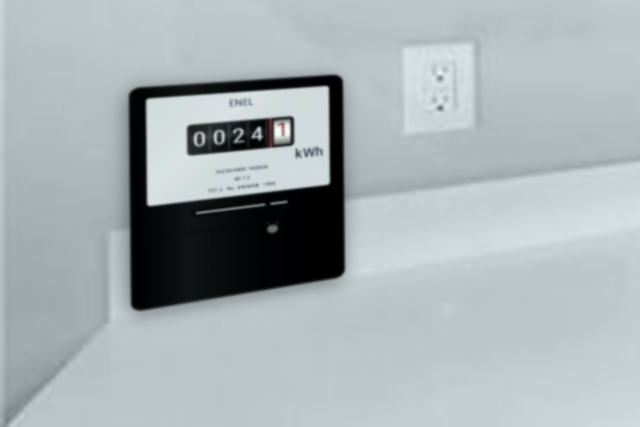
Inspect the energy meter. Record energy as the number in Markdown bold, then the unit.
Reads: **24.1** kWh
